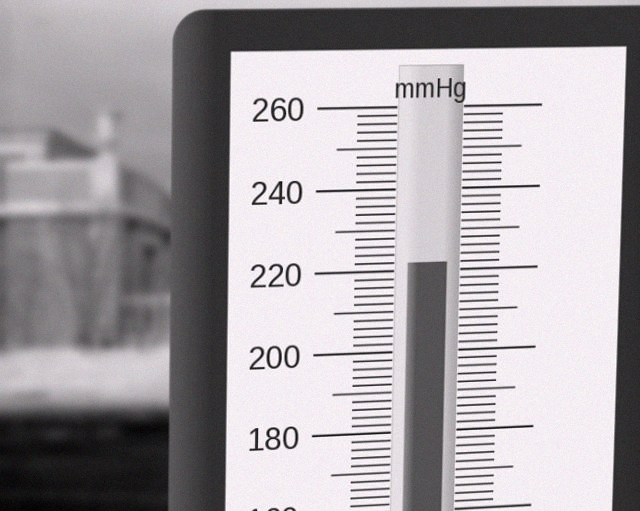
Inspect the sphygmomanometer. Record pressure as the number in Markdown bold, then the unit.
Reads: **222** mmHg
